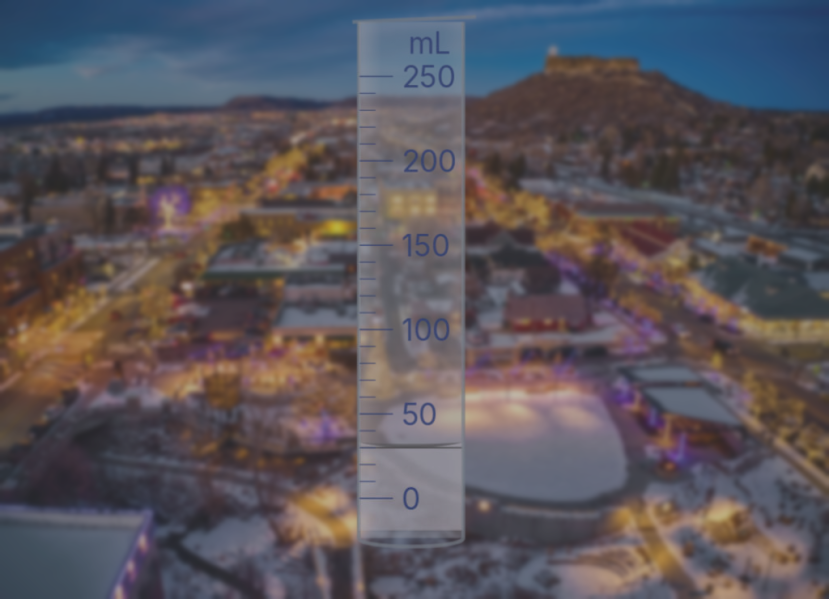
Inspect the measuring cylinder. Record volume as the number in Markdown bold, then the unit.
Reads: **30** mL
